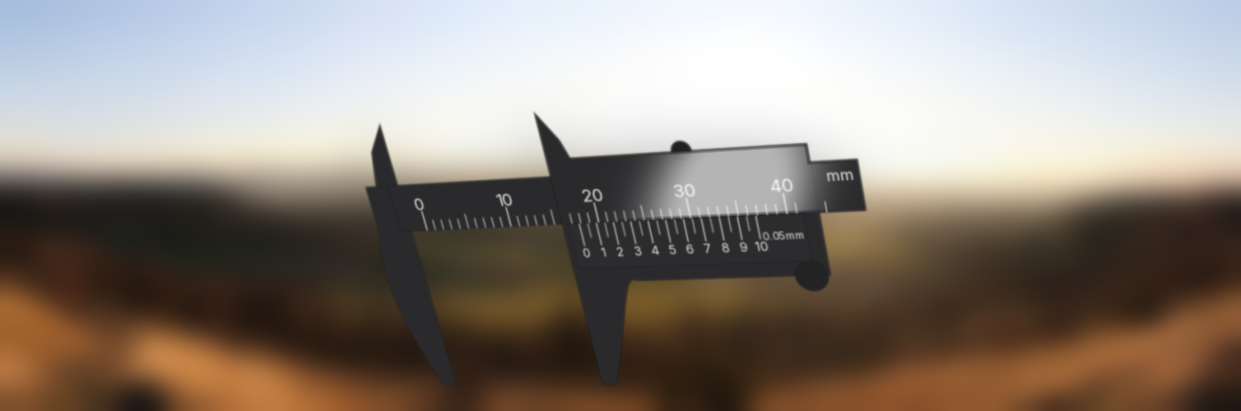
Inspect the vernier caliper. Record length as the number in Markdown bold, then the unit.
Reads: **17.8** mm
